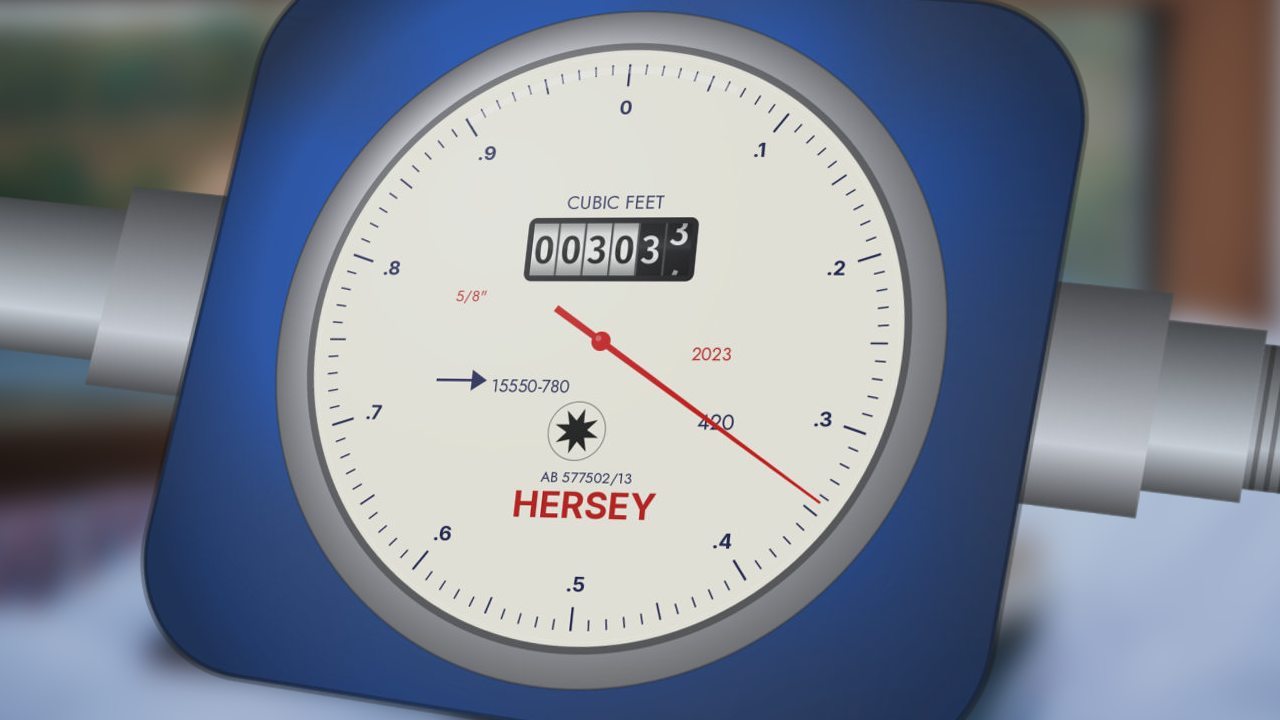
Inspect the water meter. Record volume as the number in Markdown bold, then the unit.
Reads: **3033.34** ft³
